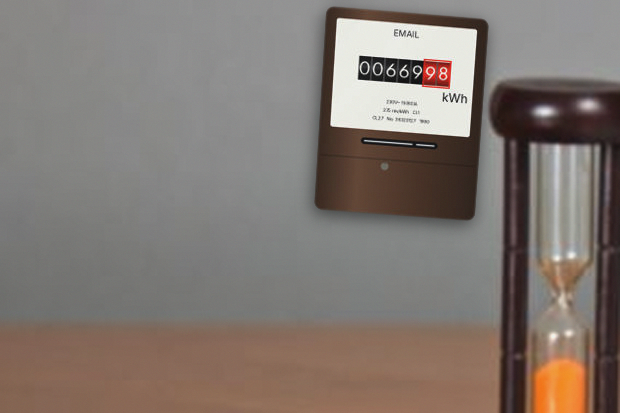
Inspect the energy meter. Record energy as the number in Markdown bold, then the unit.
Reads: **669.98** kWh
